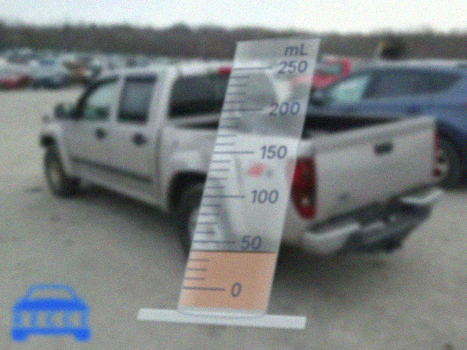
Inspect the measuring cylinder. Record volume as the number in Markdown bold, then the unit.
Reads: **40** mL
